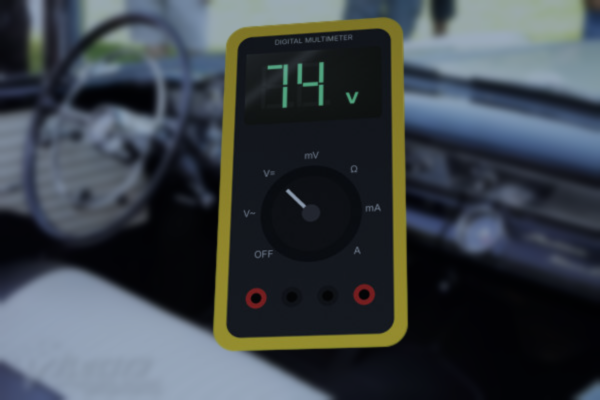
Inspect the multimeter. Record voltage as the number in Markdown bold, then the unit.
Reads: **74** V
